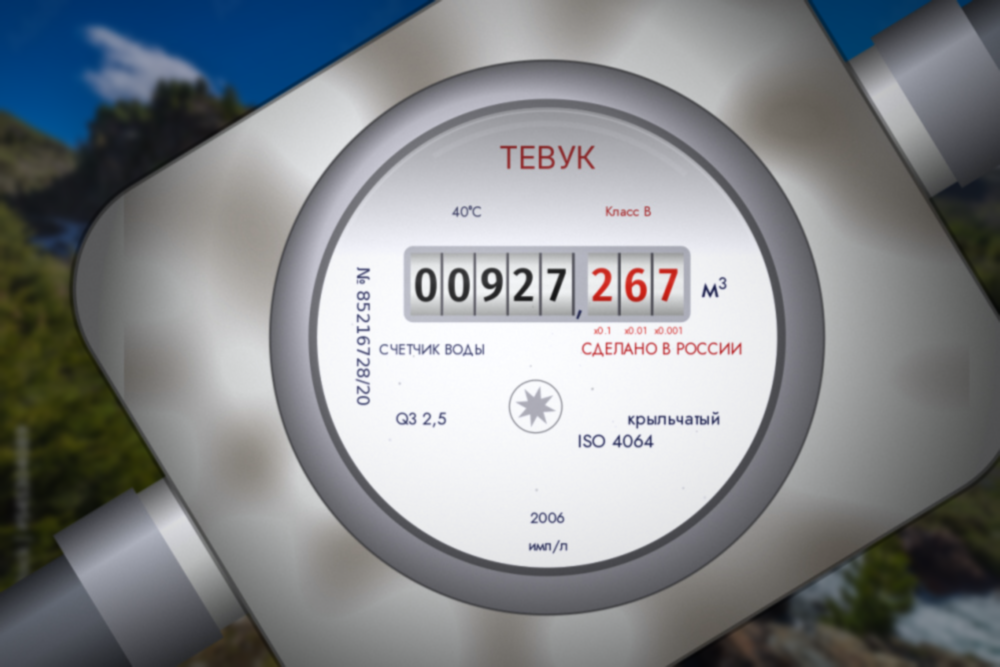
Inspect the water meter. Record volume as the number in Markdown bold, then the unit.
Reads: **927.267** m³
